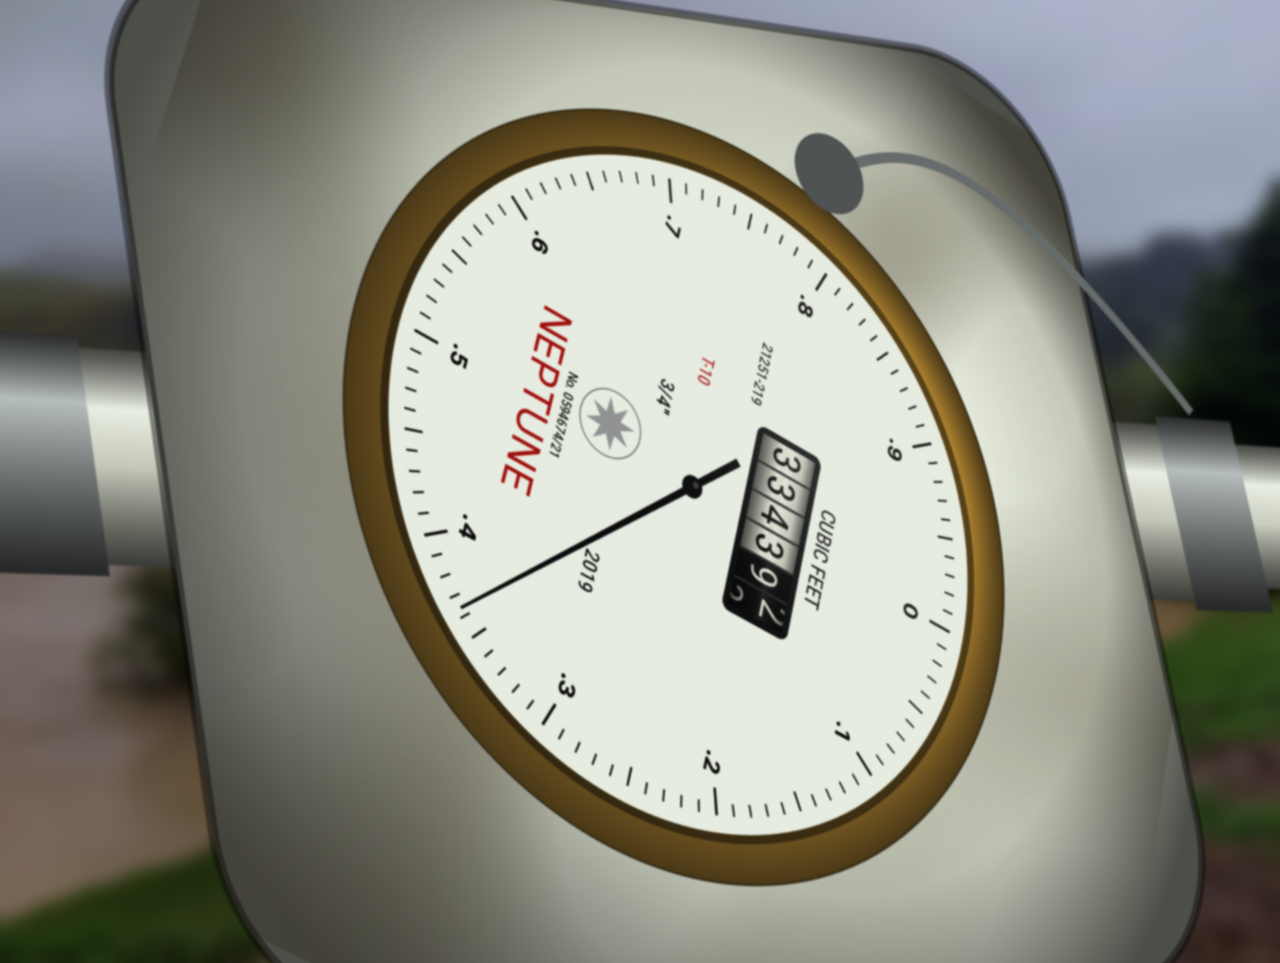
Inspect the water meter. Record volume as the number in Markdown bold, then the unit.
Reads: **334392.36** ft³
